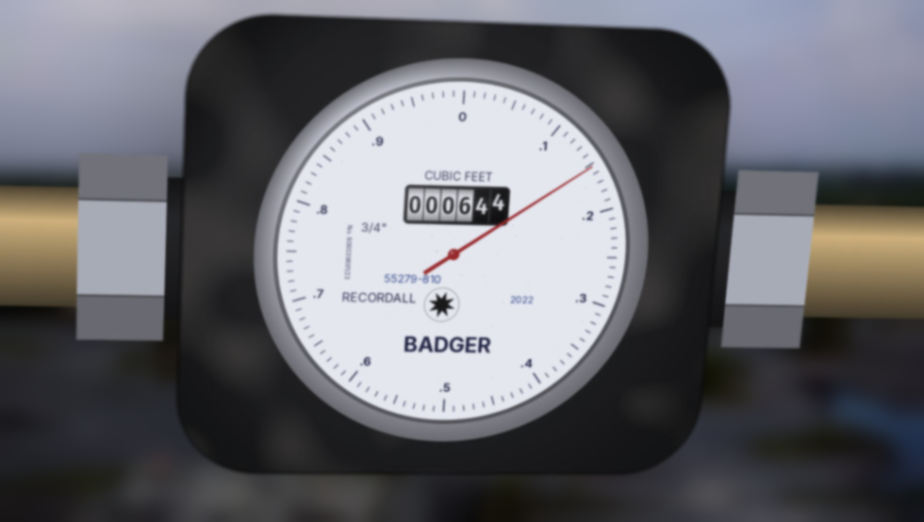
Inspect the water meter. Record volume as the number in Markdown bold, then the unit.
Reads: **644.15** ft³
